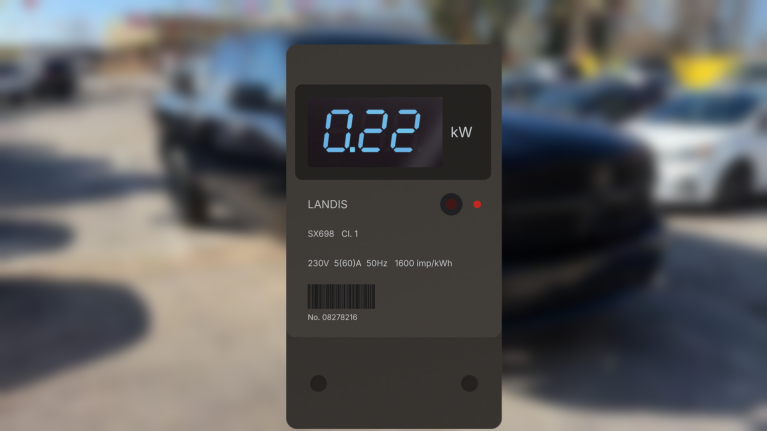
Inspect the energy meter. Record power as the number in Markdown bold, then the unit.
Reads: **0.22** kW
